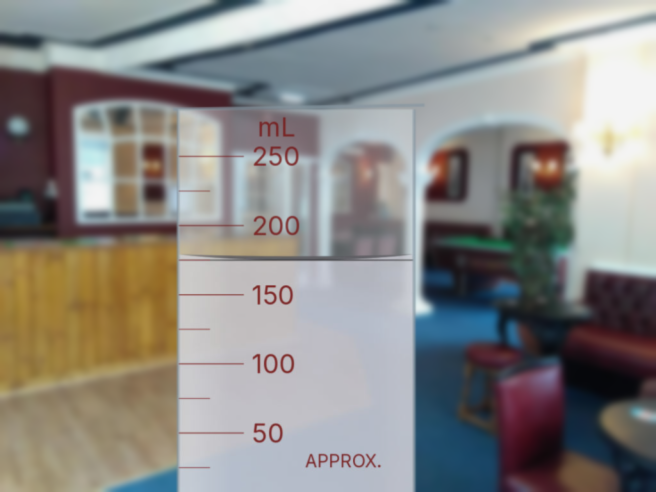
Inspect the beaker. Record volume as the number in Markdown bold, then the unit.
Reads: **175** mL
